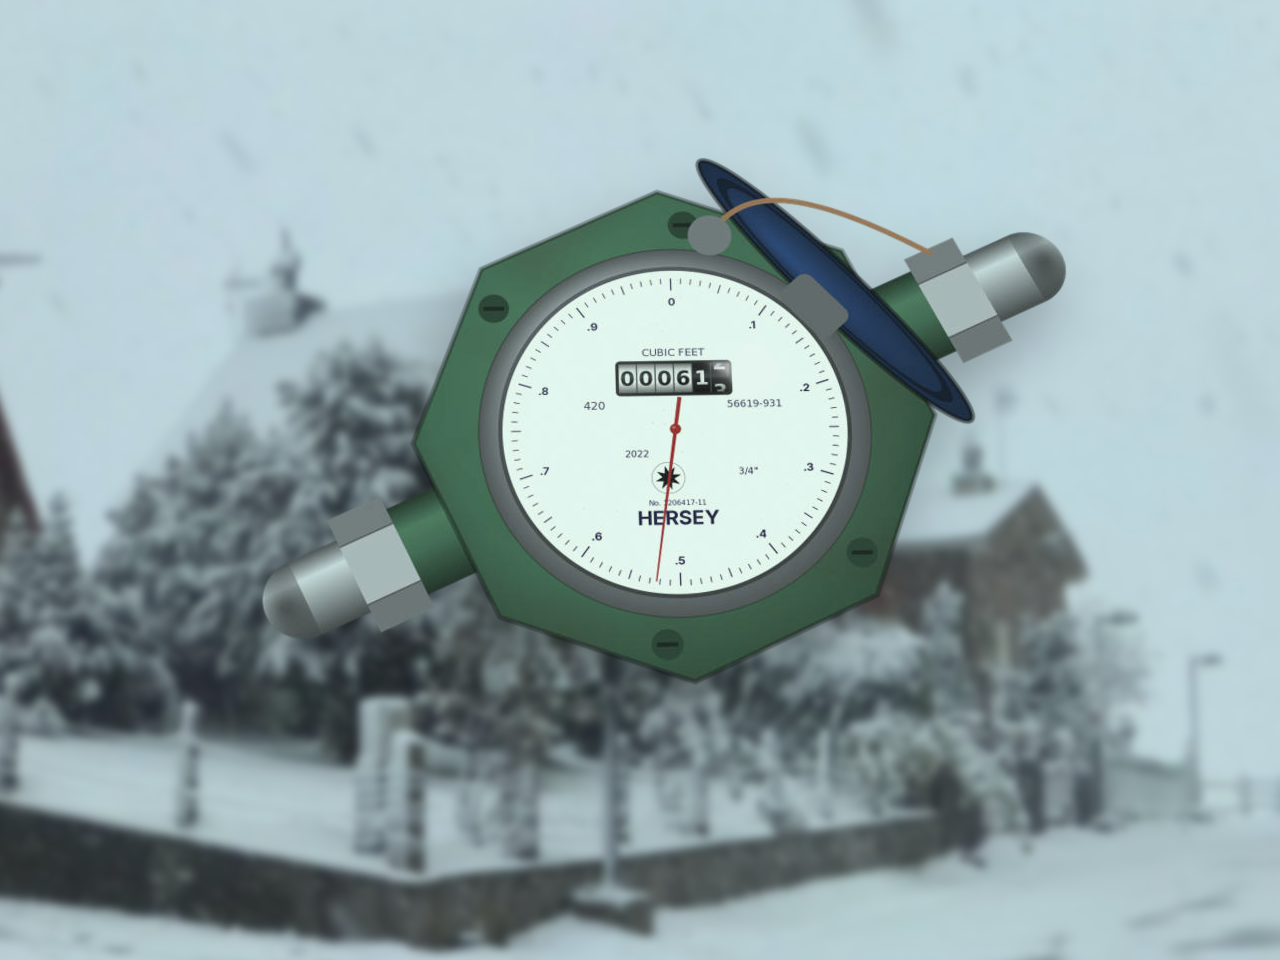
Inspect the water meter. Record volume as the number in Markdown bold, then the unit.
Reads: **612.52** ft³
